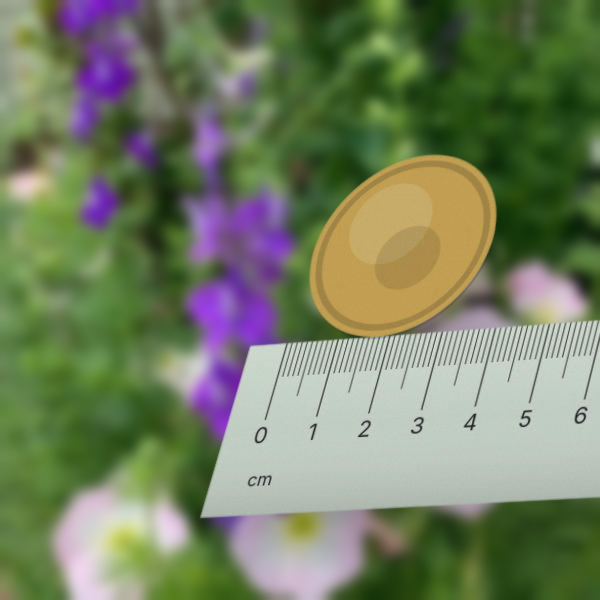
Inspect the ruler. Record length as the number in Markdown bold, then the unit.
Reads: **3.5** cm
